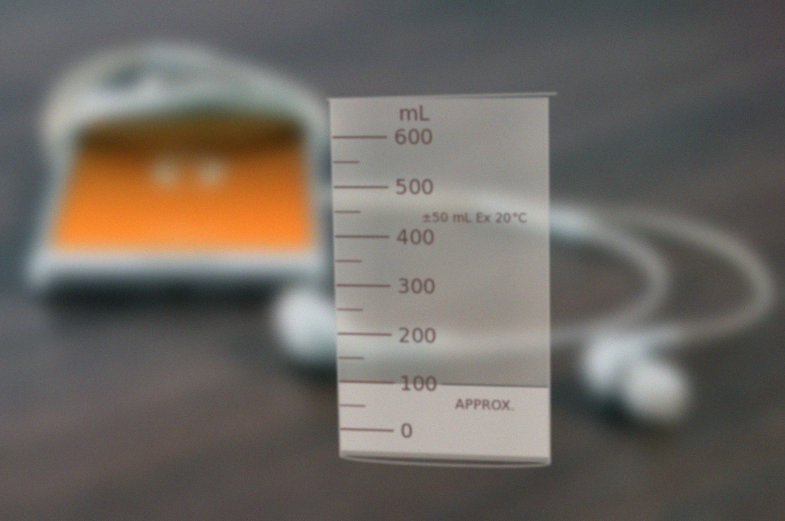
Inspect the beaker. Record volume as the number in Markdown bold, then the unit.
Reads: **100** mL
